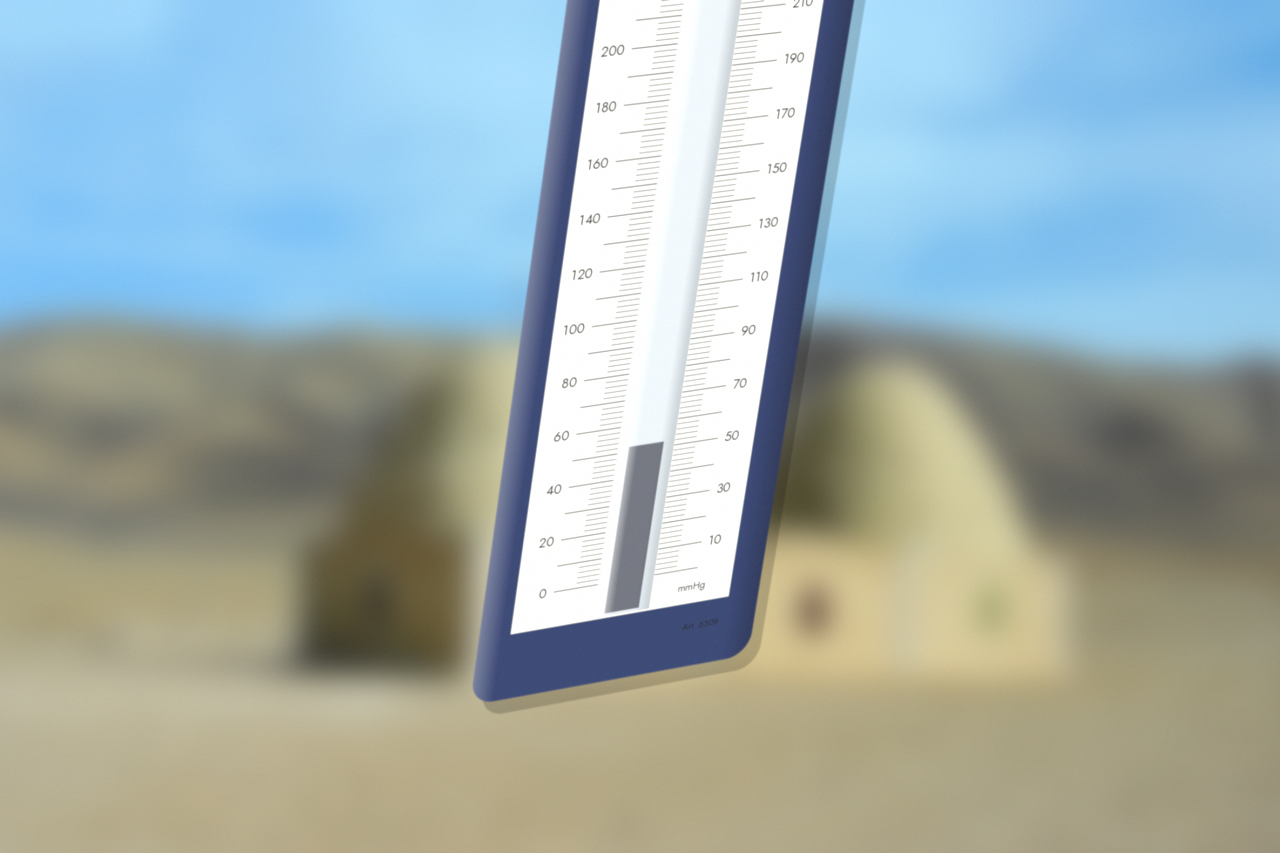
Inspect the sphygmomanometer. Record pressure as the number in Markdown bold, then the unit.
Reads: **52** mmHg
